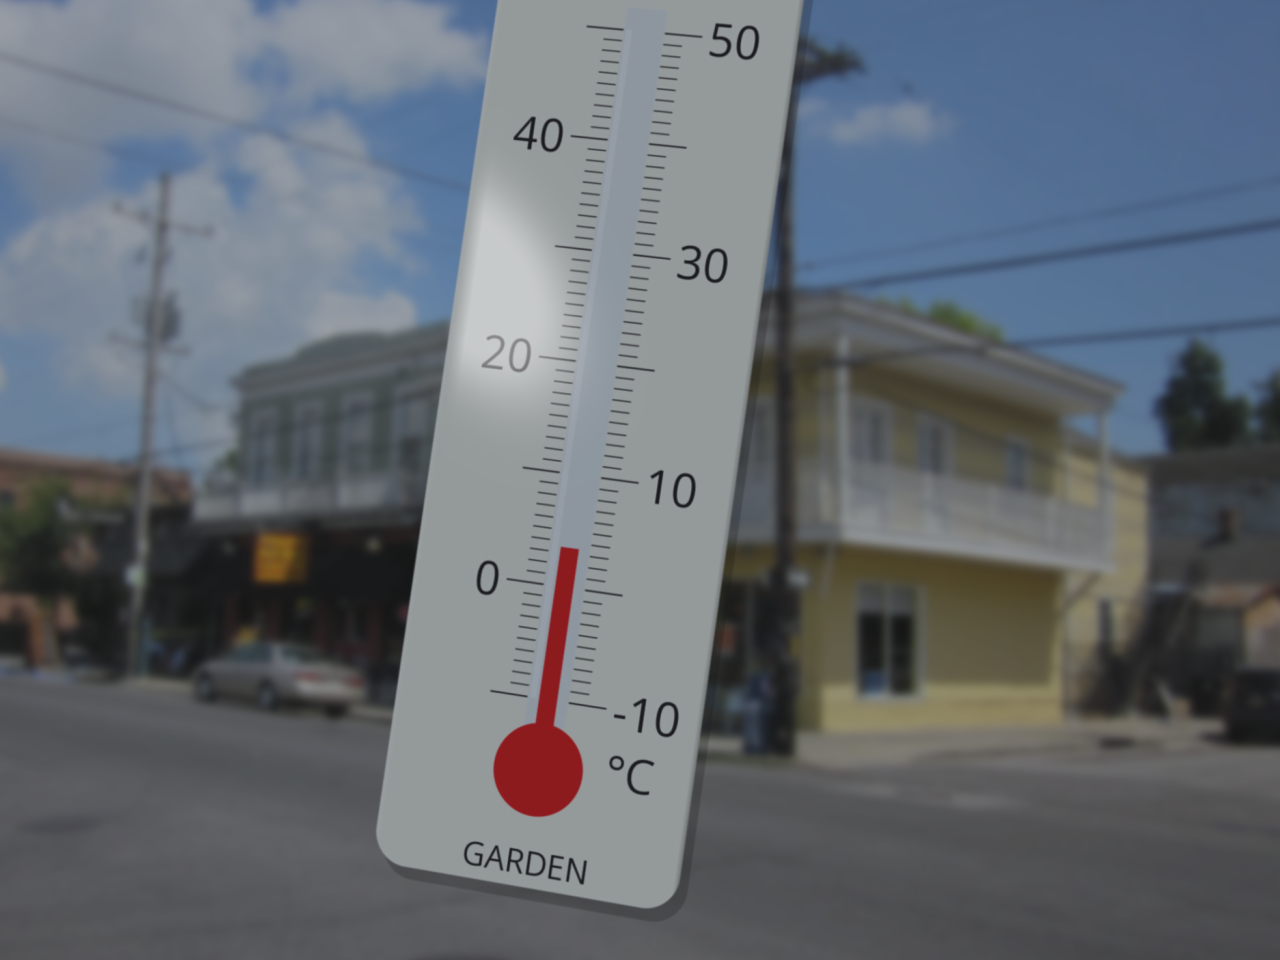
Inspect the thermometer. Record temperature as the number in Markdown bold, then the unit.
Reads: **3.5** °C
